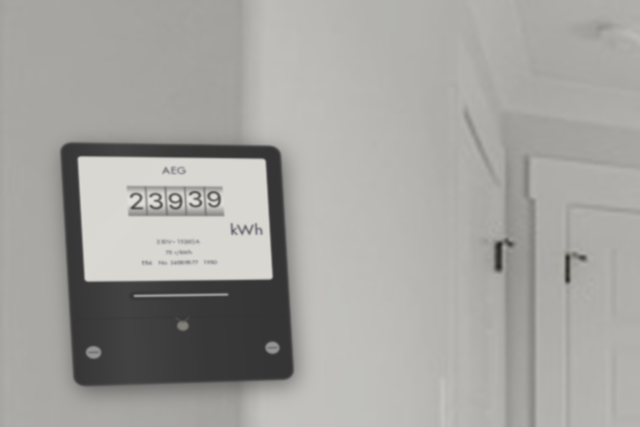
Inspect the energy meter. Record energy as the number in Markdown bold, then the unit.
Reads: **23939** kWh
